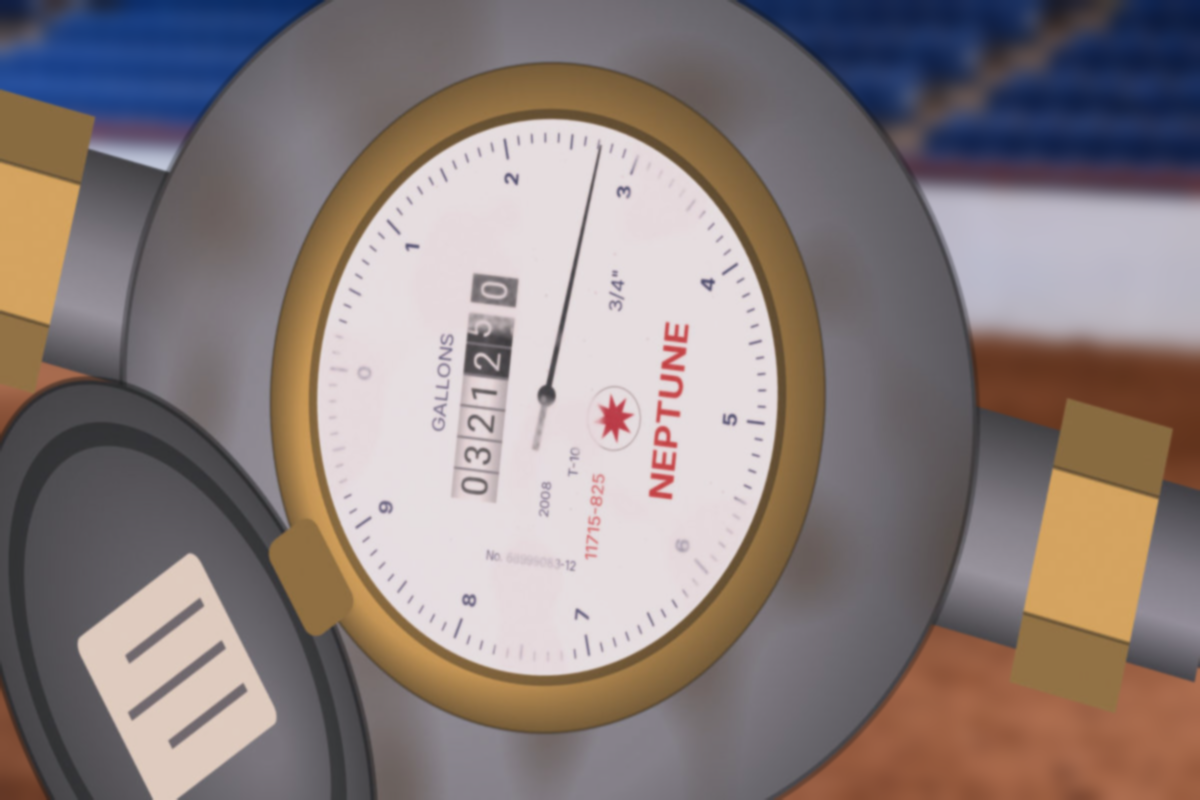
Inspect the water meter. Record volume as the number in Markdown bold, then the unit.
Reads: **321252.7** gal
